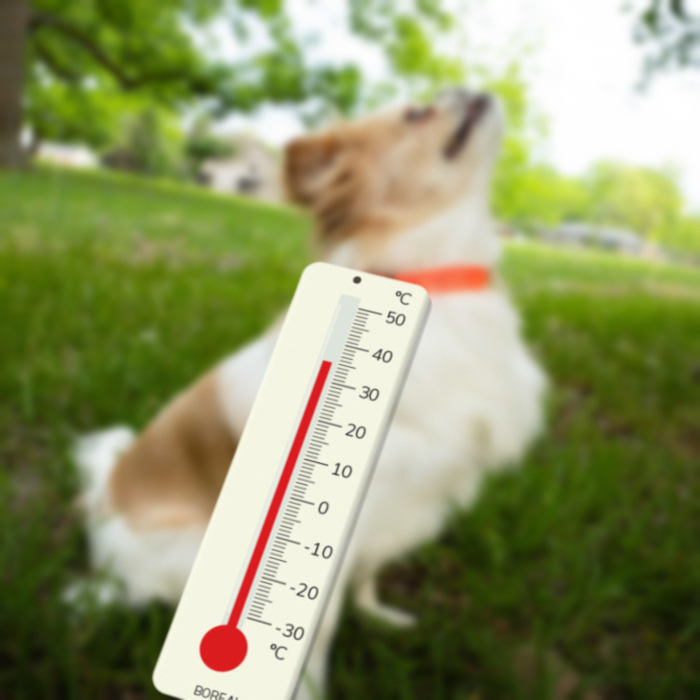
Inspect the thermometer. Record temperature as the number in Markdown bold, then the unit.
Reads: **35** °C
